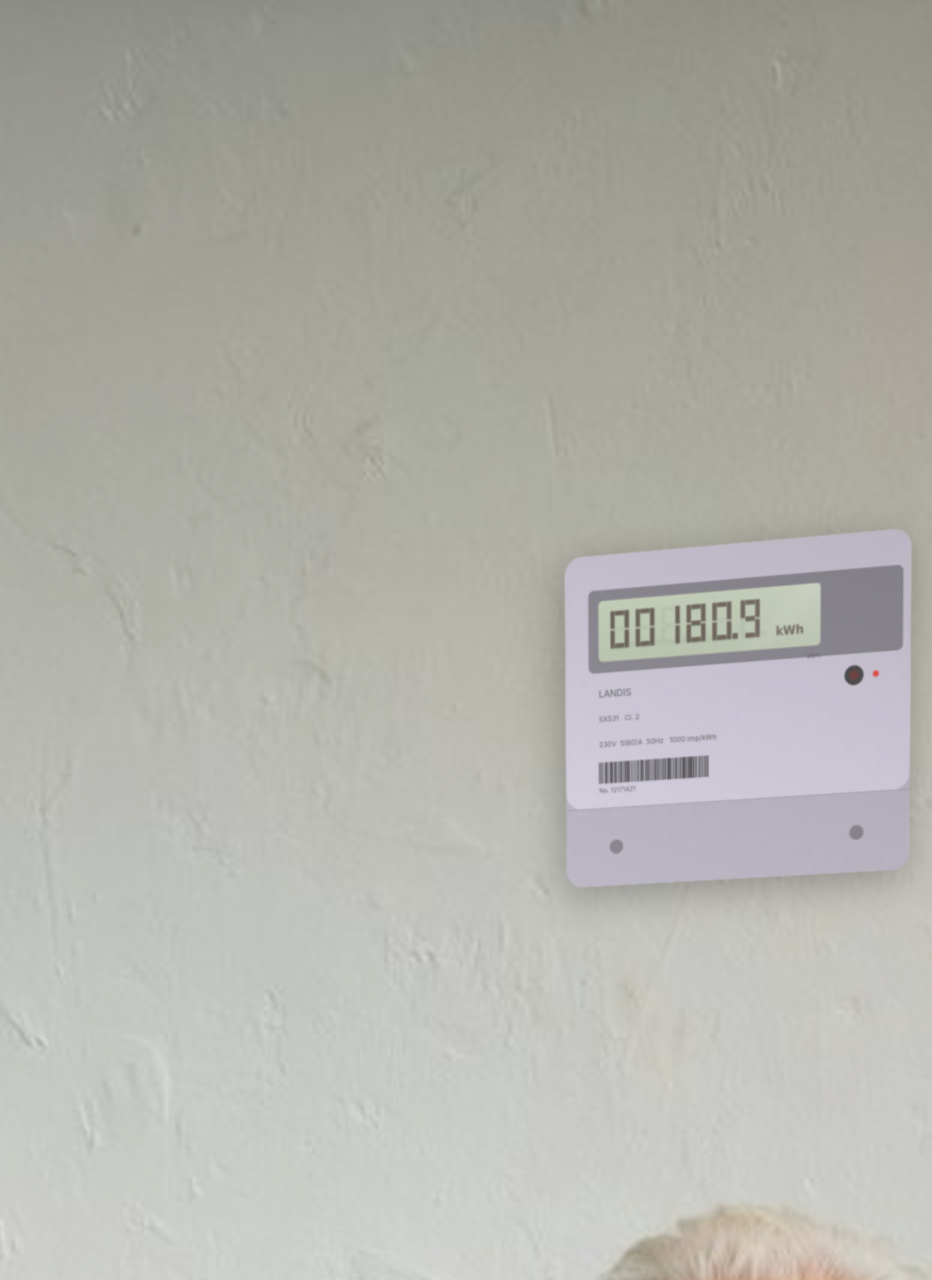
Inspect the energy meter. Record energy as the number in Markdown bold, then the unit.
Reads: **180.9** kWh
